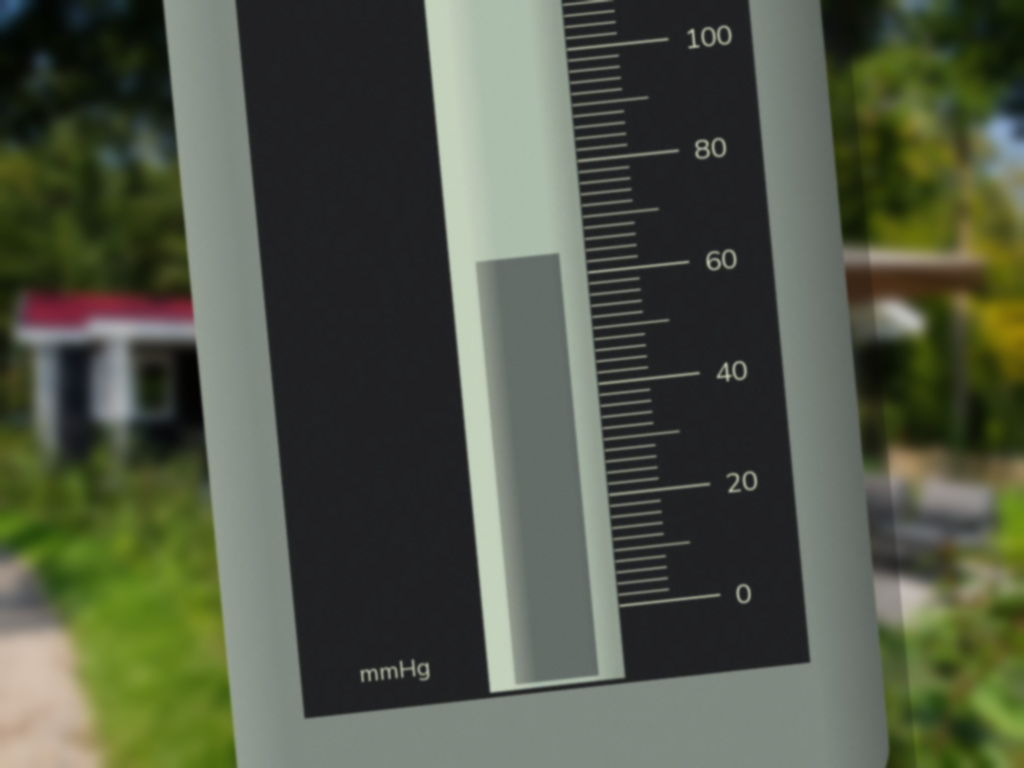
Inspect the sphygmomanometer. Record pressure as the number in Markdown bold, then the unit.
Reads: **64** mmHg
